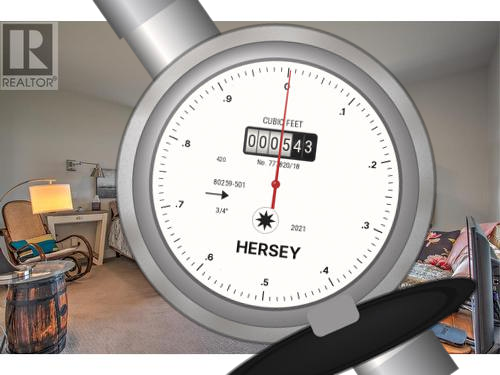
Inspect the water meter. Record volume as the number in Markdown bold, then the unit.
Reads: **543.00** ft³
